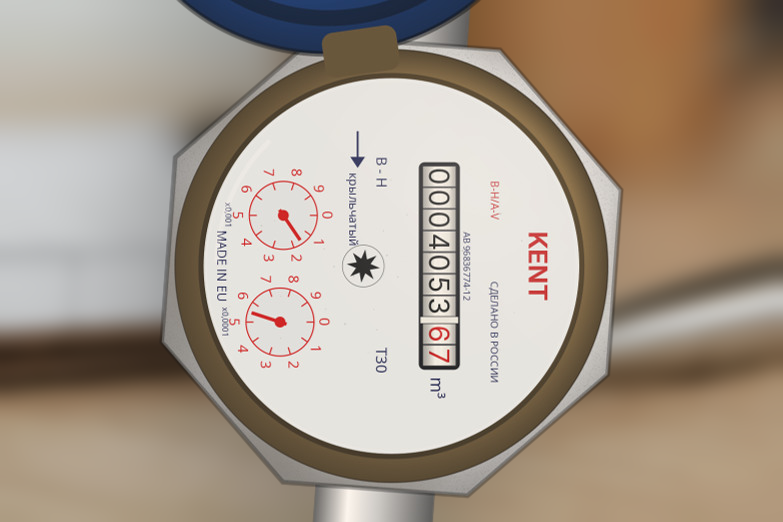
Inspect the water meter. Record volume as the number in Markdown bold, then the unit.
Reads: **4053.6715** m³
